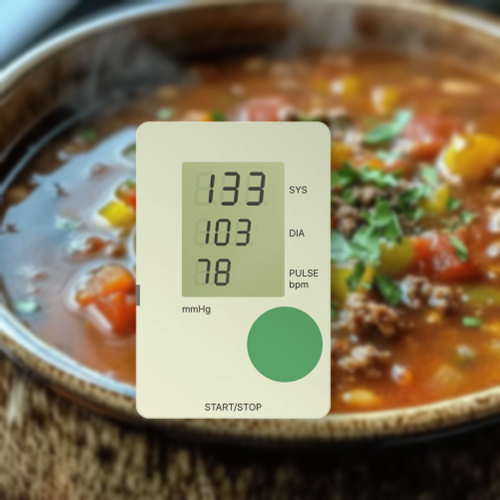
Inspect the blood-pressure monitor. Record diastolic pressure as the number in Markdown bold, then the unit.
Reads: **103** mmHg
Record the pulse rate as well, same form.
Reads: **78** bpm
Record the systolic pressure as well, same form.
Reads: **133** mmHg
